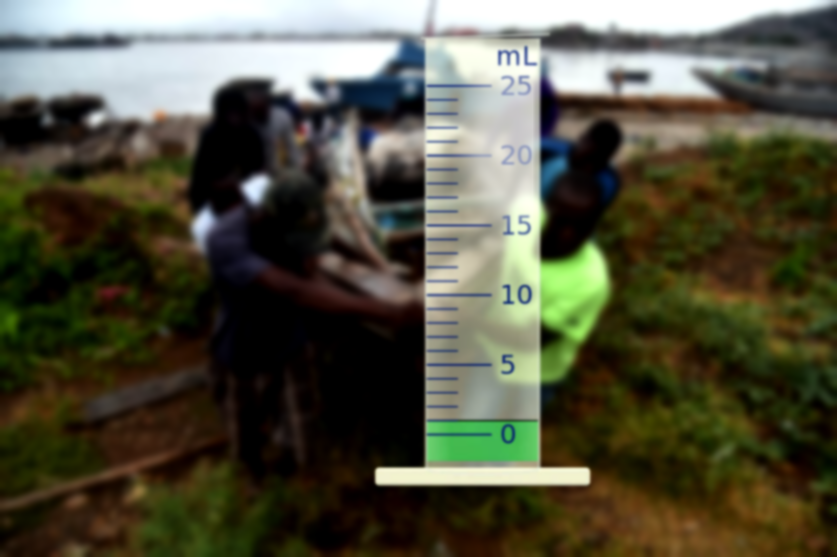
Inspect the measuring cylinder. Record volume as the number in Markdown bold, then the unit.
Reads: **1** mL
